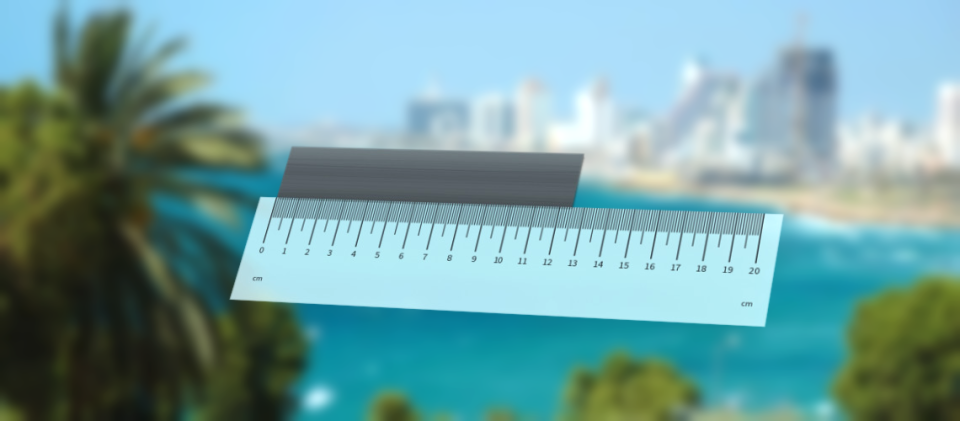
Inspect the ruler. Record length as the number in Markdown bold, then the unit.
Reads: **12.5** cm
